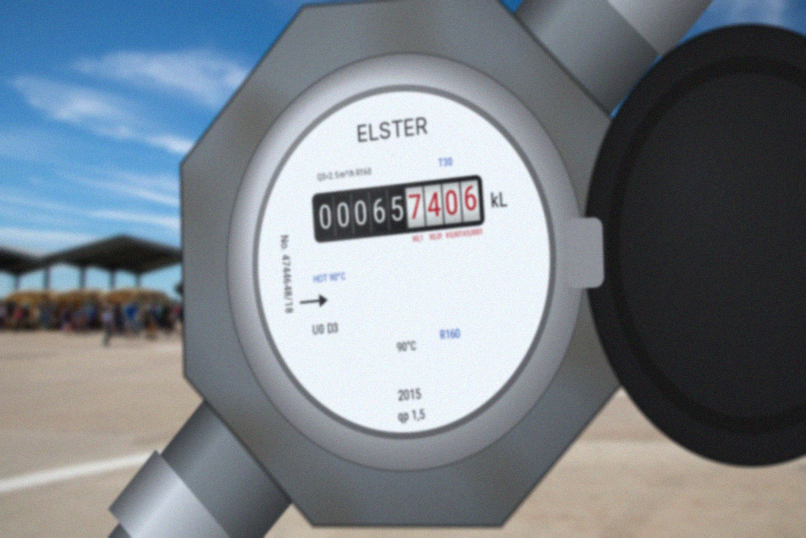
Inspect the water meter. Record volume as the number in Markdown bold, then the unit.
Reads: **65.7406** kL
